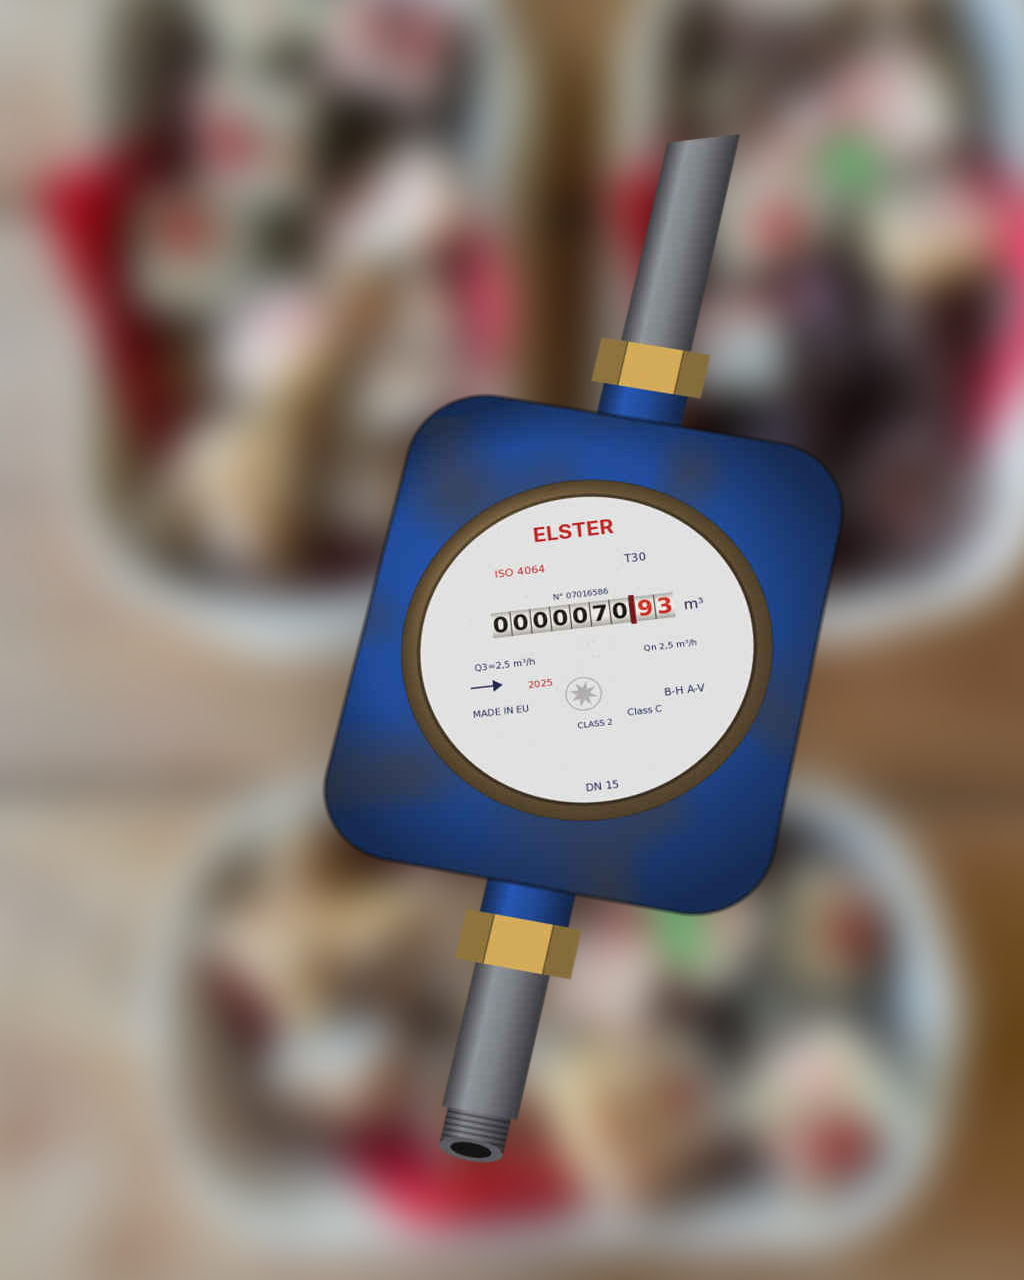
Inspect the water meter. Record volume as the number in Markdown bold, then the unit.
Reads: **70.93** m³
